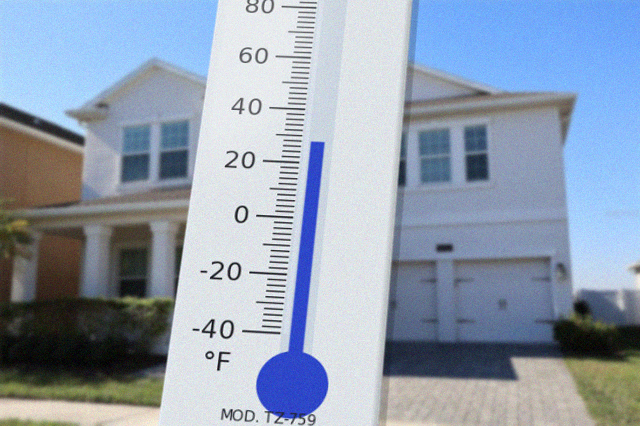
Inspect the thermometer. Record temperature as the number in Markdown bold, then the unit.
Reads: **28** °F
